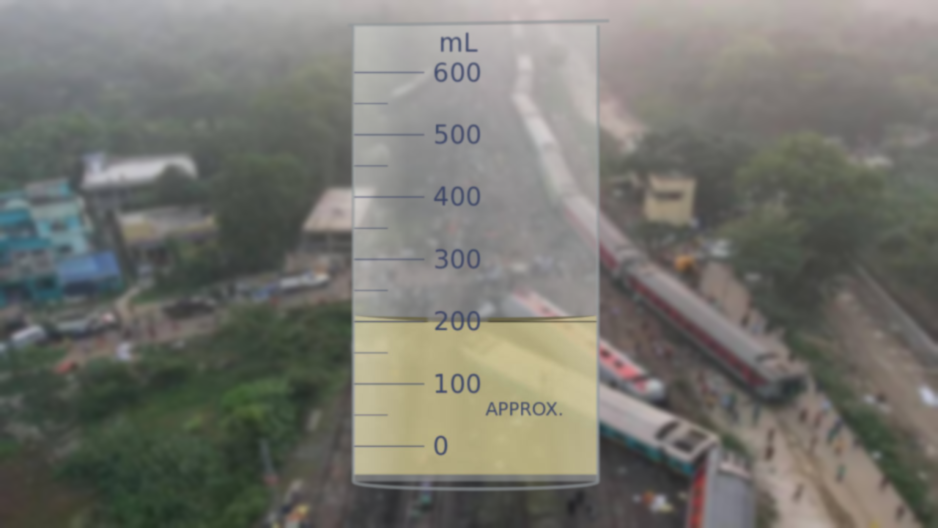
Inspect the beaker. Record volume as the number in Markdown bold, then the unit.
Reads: **200** mL
